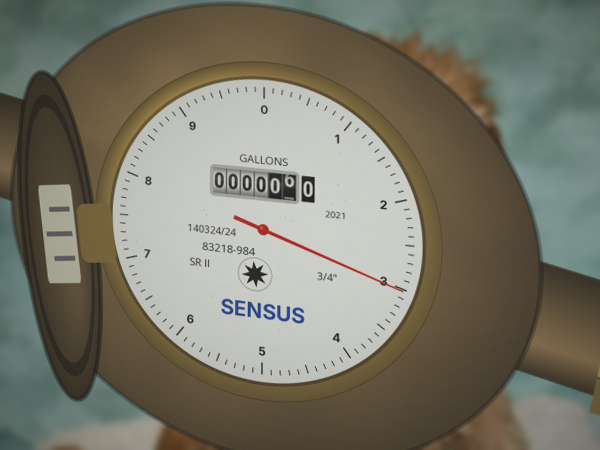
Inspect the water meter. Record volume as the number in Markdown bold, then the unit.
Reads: **63.0** gal
